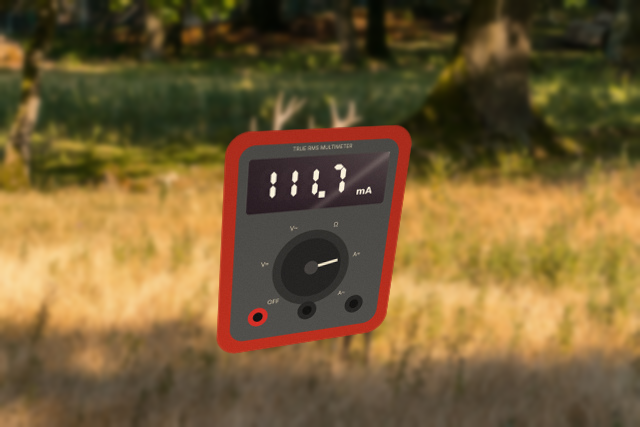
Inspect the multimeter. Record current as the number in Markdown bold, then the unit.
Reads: **111.7** mA
